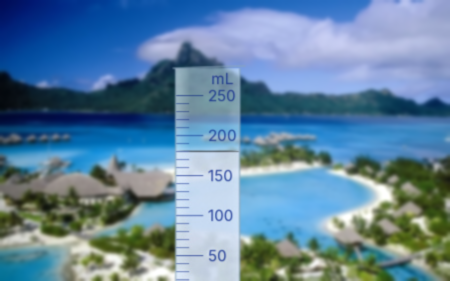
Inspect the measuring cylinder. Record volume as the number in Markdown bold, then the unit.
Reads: **180** mL
